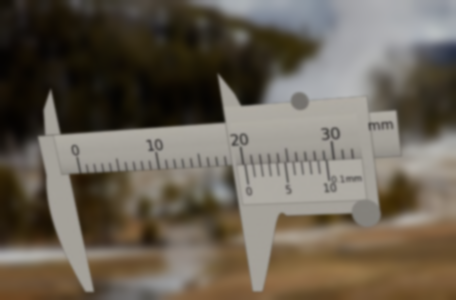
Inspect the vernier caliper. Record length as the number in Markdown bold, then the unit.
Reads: **20.2** mm
